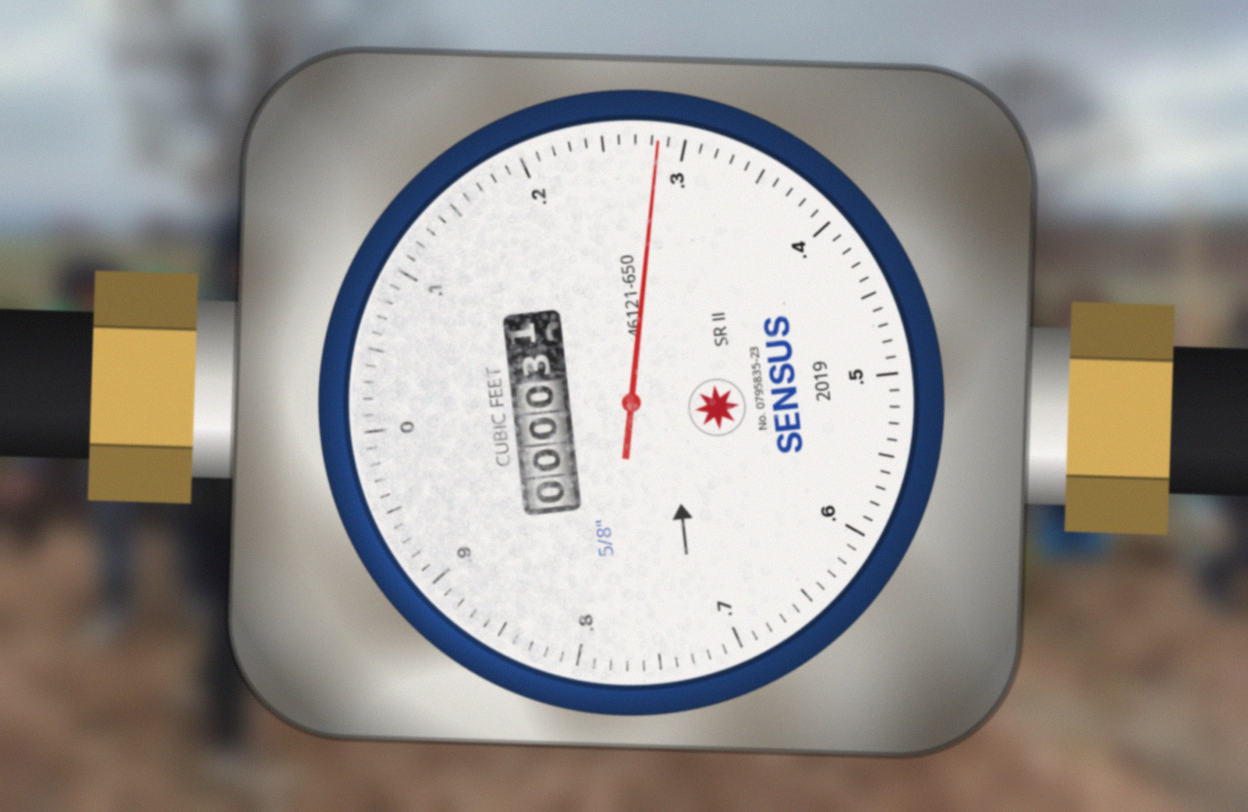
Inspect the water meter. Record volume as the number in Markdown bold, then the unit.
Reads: **31.28** ft³
